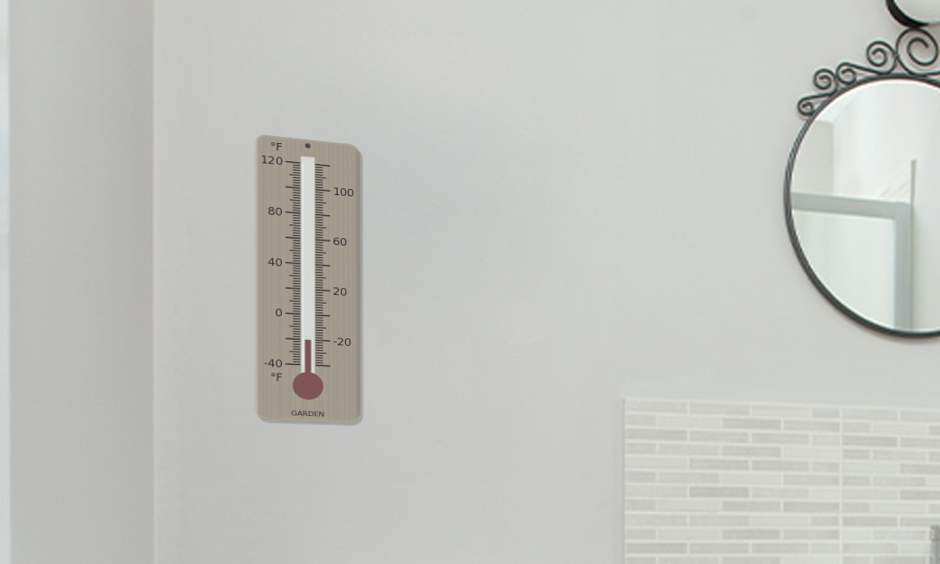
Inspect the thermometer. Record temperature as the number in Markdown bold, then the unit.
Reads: **-20** °F
